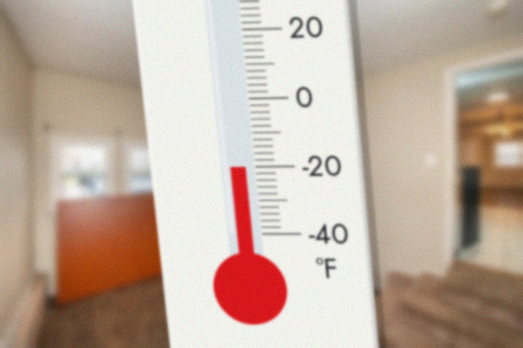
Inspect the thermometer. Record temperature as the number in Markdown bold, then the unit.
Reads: **-20** °F
